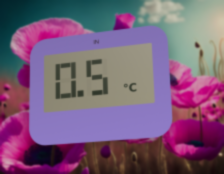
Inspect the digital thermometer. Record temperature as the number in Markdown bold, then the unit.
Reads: **0.5** °C
